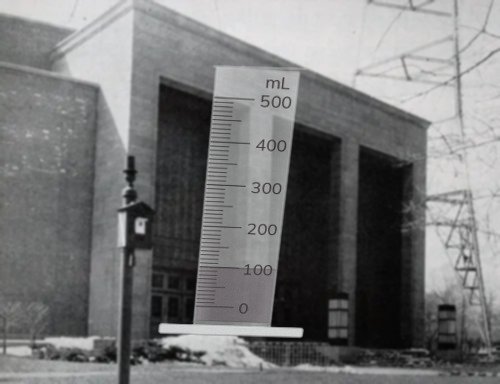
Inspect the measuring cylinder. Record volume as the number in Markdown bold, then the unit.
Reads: **100** mL
